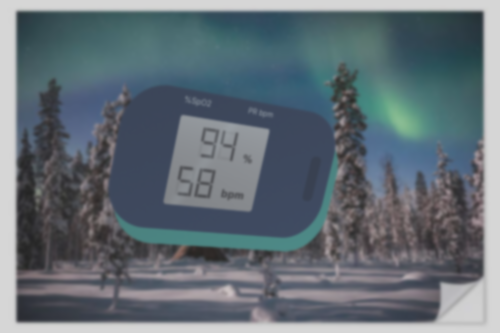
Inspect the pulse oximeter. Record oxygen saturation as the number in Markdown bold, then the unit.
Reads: **94** %
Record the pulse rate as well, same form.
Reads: **58** bpm
